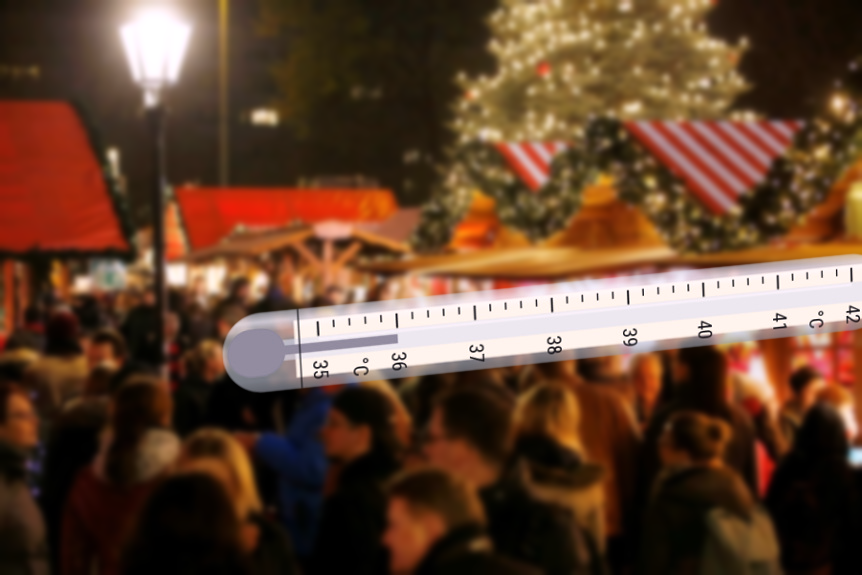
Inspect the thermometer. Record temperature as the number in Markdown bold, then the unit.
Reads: **36** °C
